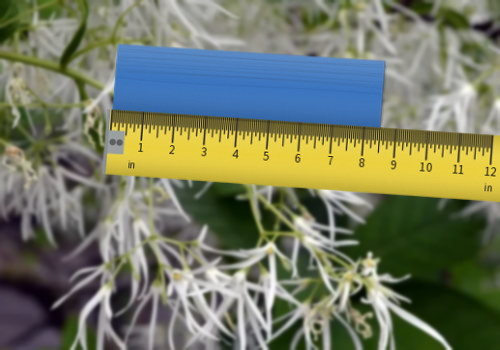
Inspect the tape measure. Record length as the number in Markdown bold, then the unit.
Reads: **8.5** in
